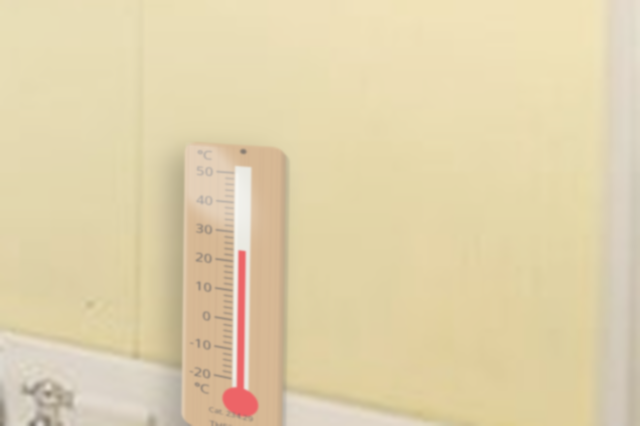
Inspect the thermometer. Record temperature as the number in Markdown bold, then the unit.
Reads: **24** °C
